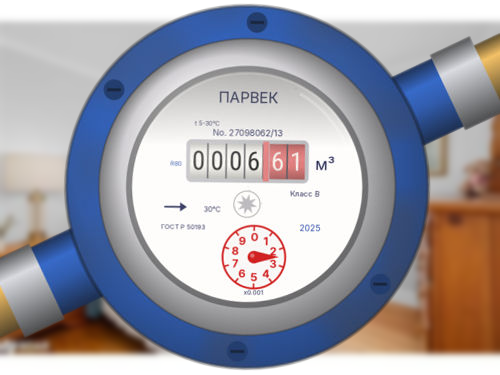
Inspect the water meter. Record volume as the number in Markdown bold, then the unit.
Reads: **6.612** m³
